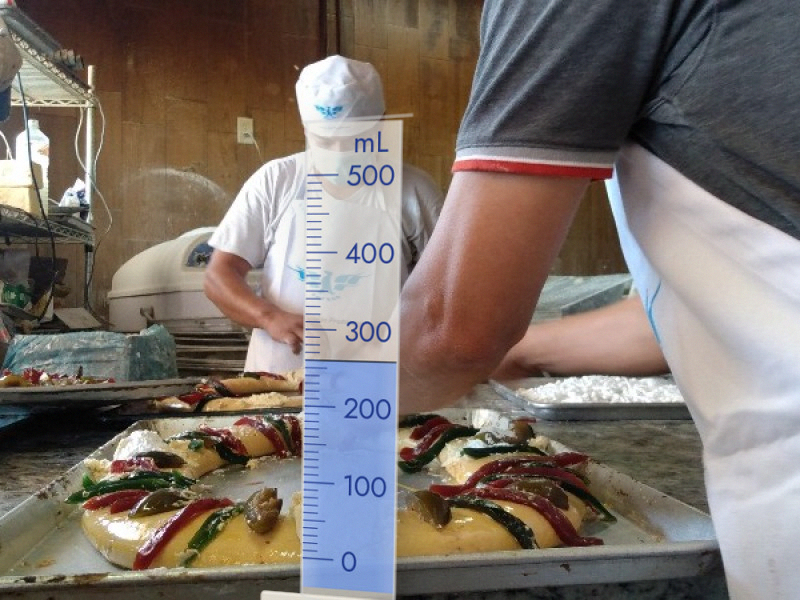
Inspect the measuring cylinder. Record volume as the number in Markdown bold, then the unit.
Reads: **260** mL
